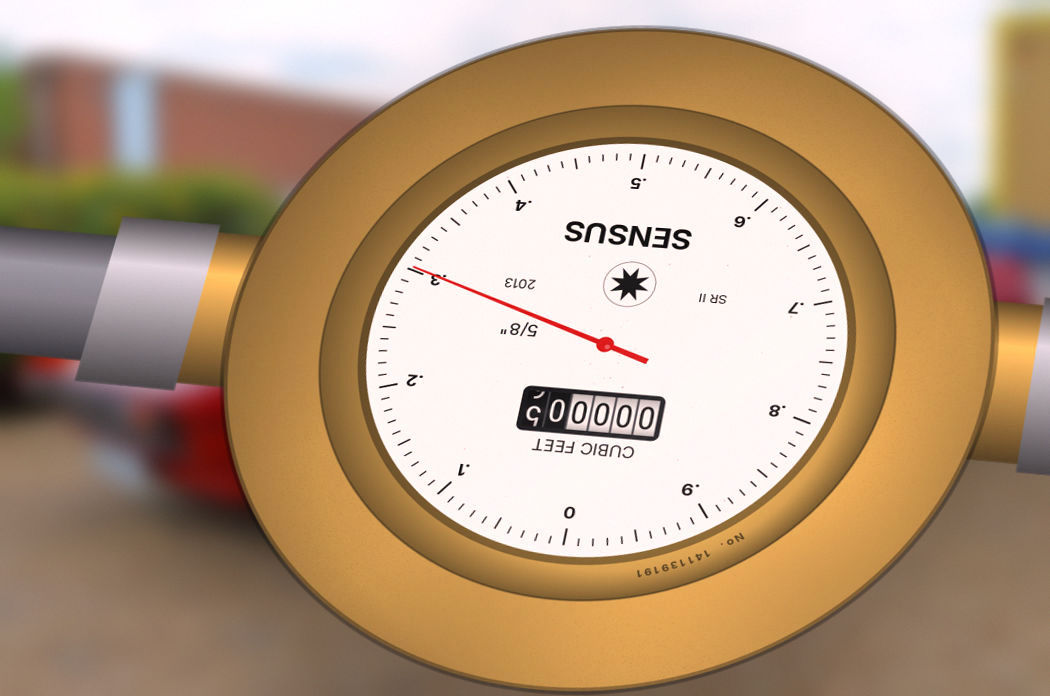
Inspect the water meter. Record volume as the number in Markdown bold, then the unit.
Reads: **5.30** ft³
